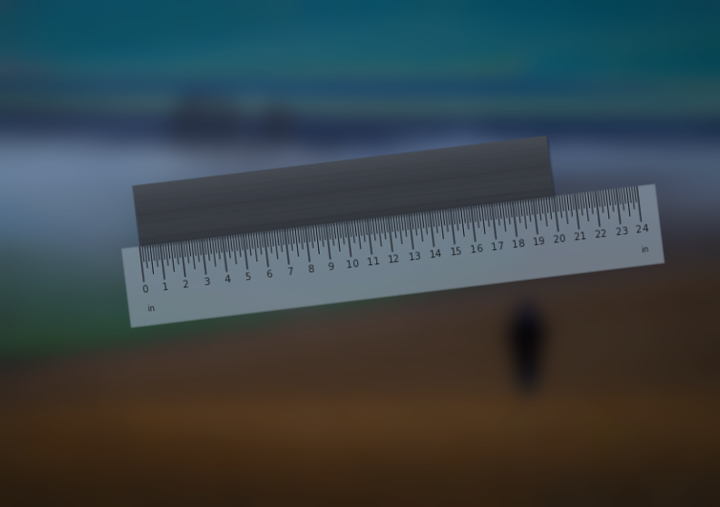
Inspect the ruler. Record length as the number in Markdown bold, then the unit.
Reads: **20** in
